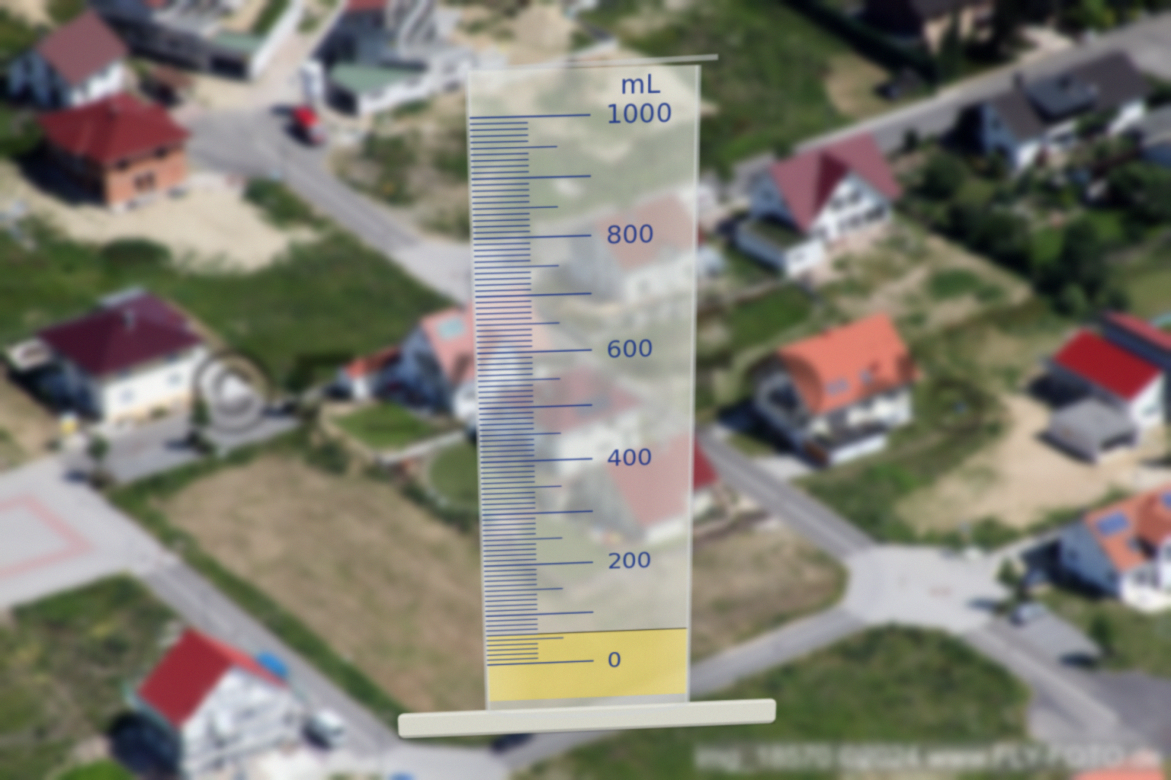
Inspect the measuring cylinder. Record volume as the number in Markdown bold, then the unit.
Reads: **60** mL
